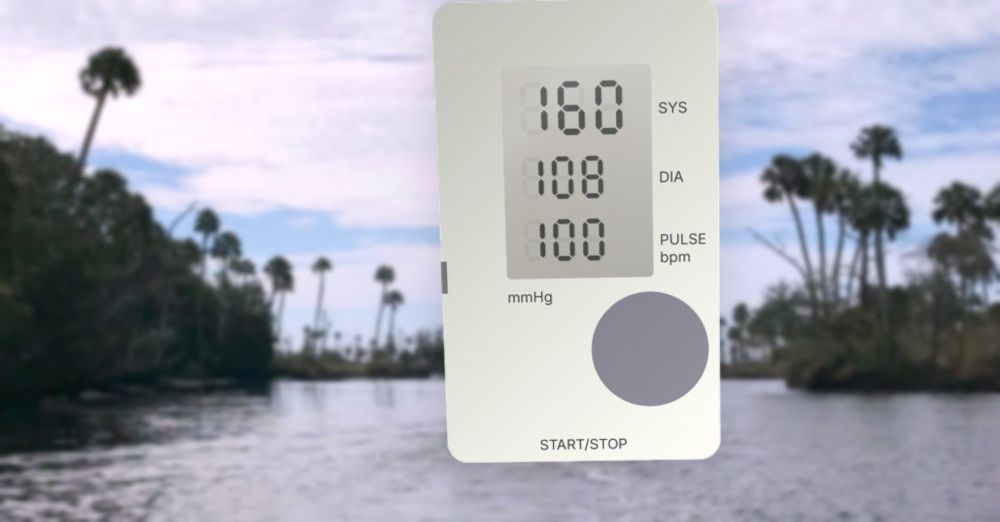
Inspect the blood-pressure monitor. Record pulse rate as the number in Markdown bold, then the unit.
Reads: **100** bpm
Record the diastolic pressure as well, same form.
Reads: **108** mmHg
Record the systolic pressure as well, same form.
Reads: **160** mmHg
